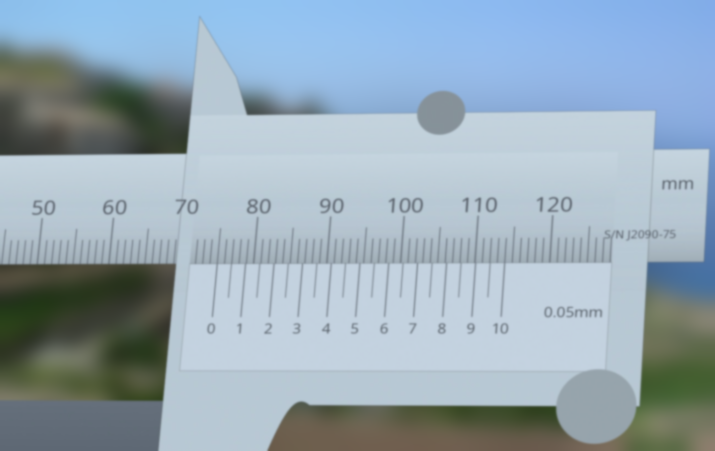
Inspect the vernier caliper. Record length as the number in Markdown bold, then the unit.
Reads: **75.0** mm
